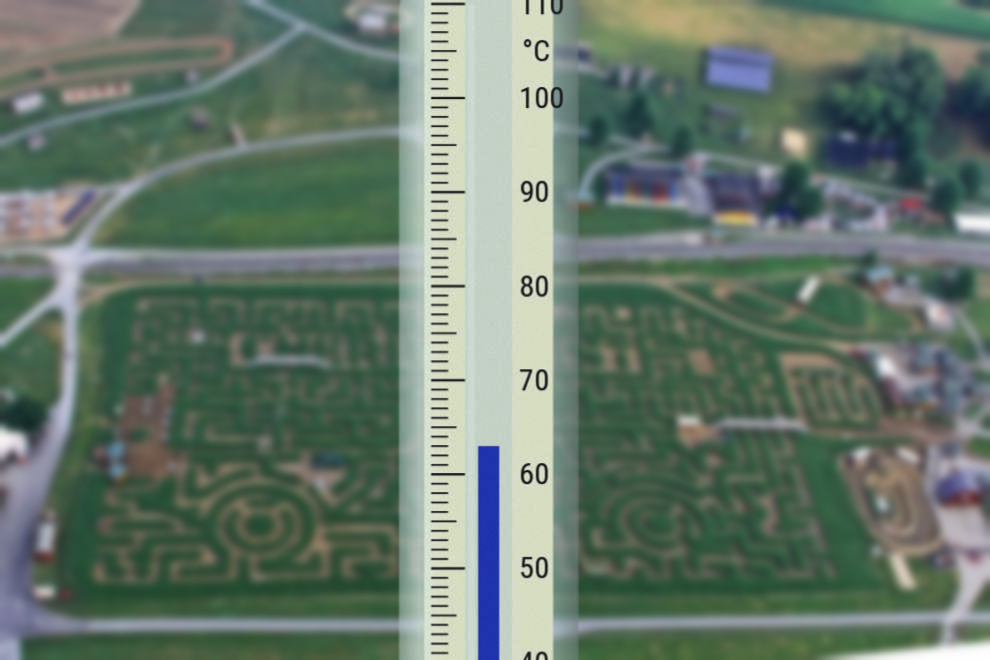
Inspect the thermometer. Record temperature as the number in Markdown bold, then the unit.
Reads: **63** °C
